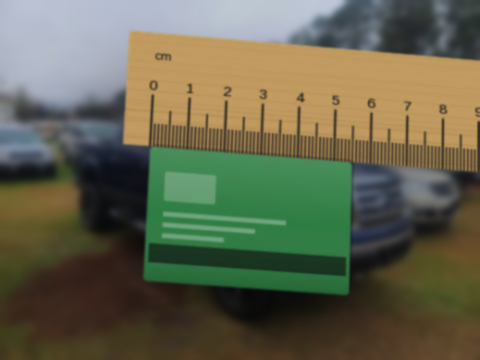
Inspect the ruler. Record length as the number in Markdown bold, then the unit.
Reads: **5.5** cm
